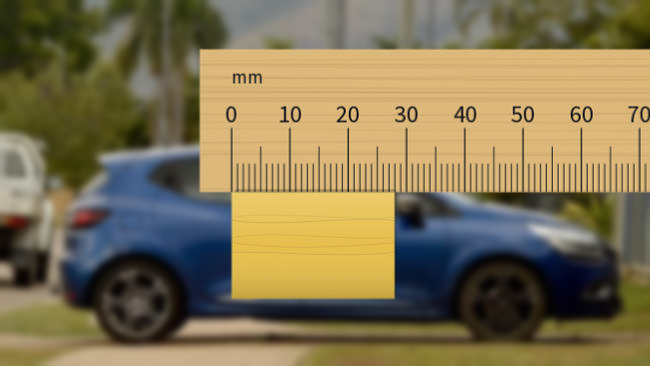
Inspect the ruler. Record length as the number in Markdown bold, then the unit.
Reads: **28** mm
